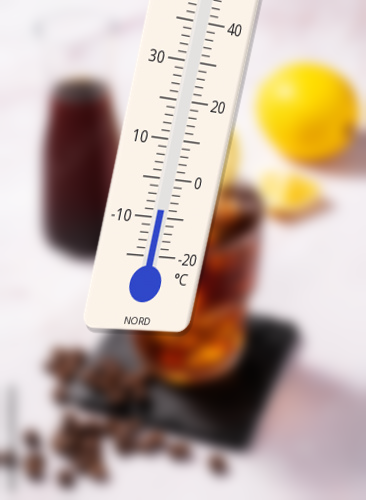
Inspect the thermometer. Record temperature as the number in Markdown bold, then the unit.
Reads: **-8** °C
